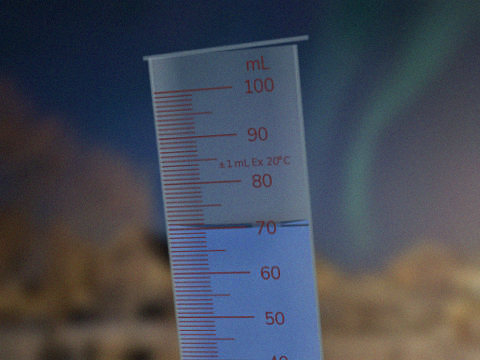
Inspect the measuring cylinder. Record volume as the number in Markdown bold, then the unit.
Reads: **70** mL
